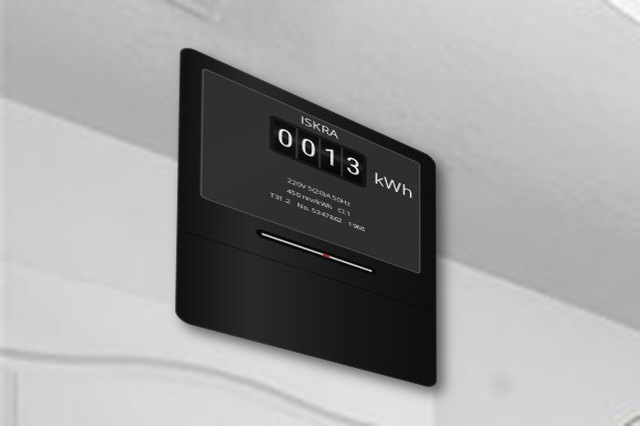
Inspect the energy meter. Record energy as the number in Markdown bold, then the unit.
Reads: **13** kWh
